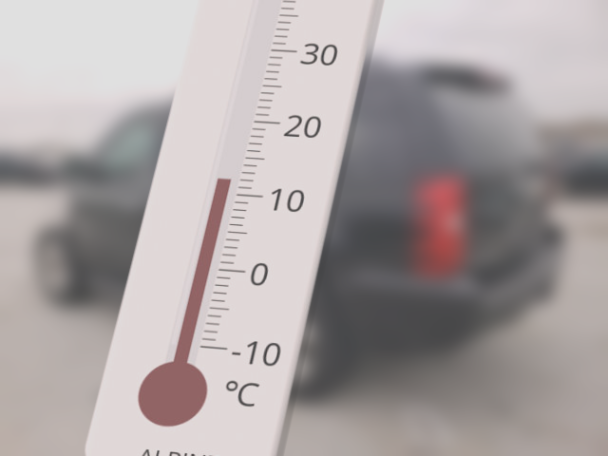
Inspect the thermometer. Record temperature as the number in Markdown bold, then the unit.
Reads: **12** °C
